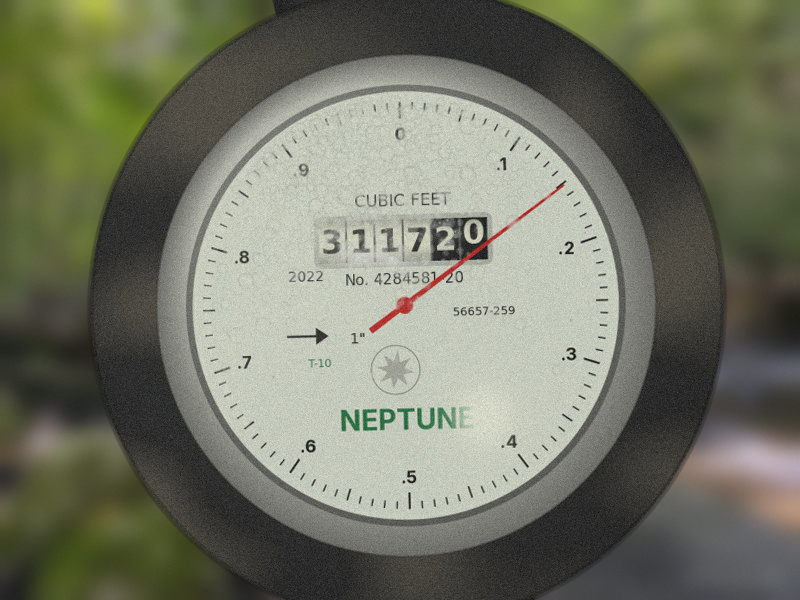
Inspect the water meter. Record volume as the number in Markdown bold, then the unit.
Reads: **311720.15** ft³
